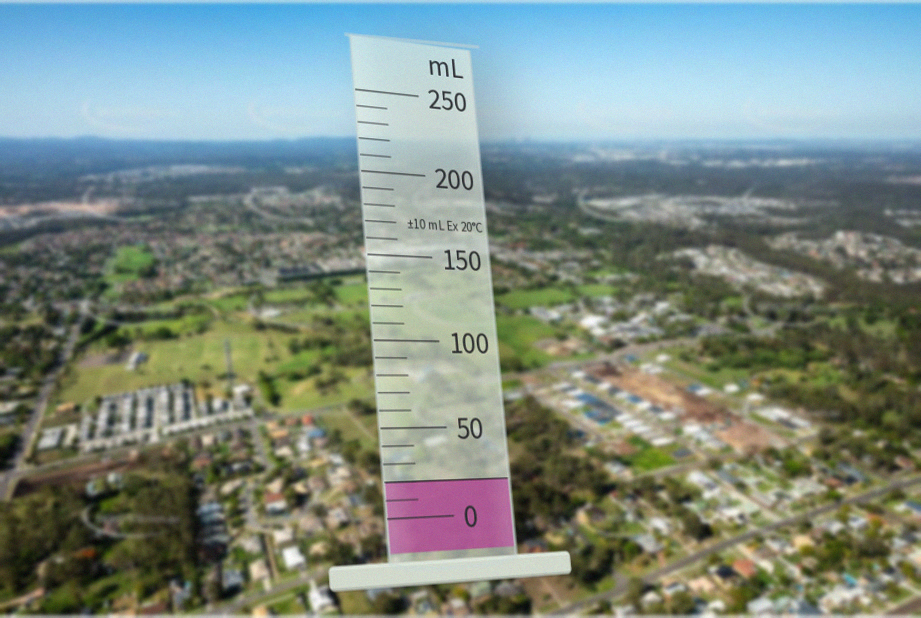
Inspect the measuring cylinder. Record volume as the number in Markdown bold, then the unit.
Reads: **20** mL
